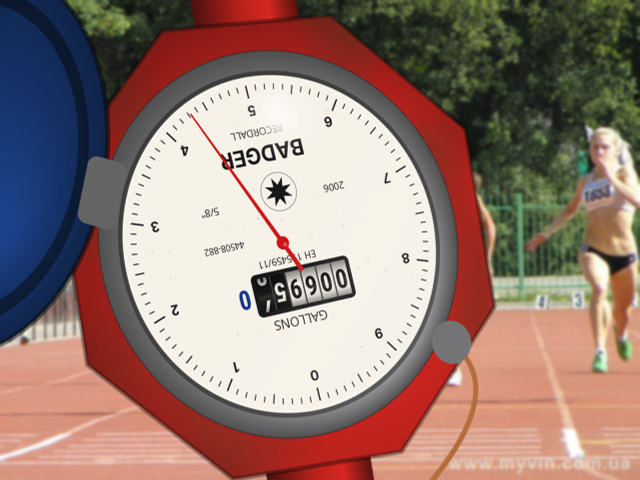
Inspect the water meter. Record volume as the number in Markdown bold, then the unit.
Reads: **69574.3** gal
